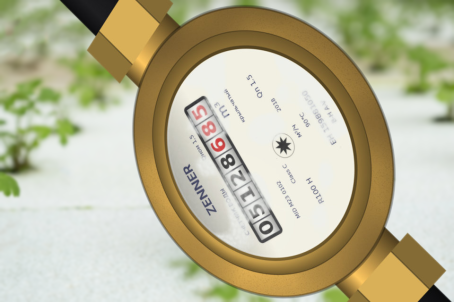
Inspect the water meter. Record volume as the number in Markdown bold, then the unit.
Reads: **5128.685** m³
